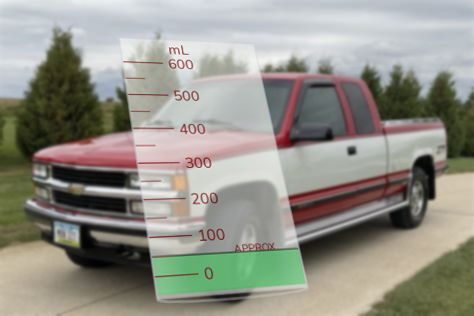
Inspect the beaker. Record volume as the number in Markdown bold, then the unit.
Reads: **50** mL
